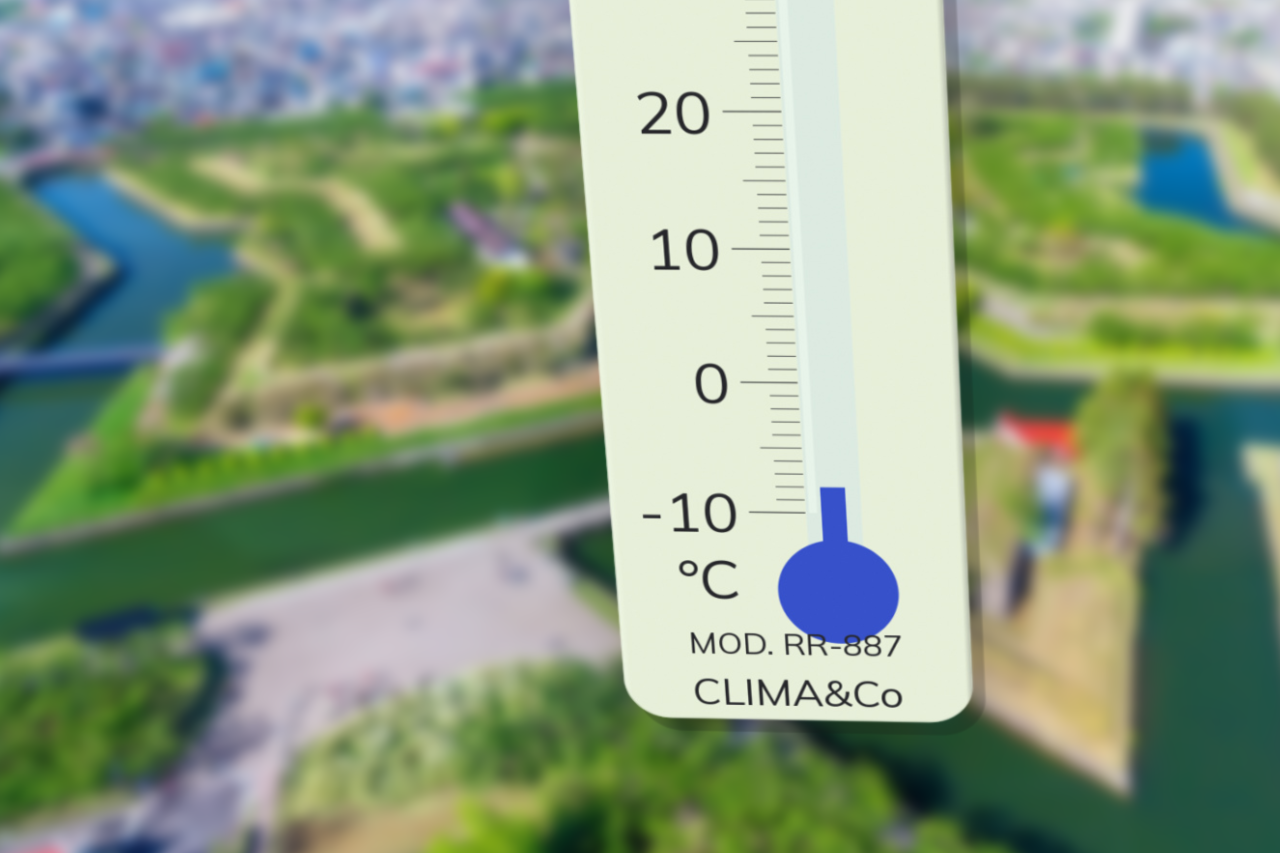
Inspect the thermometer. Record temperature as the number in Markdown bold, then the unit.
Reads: **-8** °C
